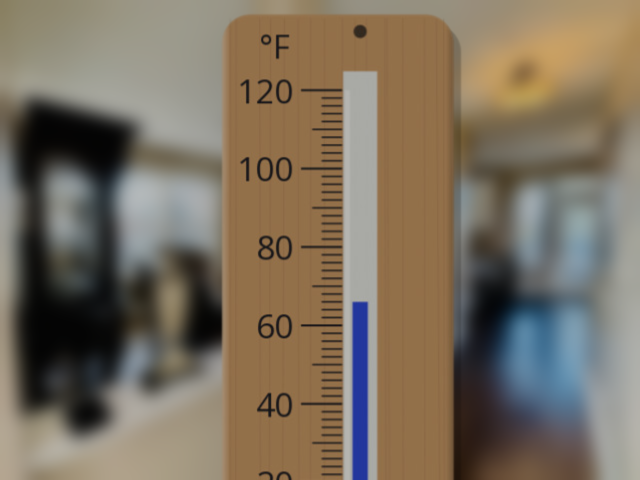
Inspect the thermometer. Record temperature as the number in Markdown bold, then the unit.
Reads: **66** °F
